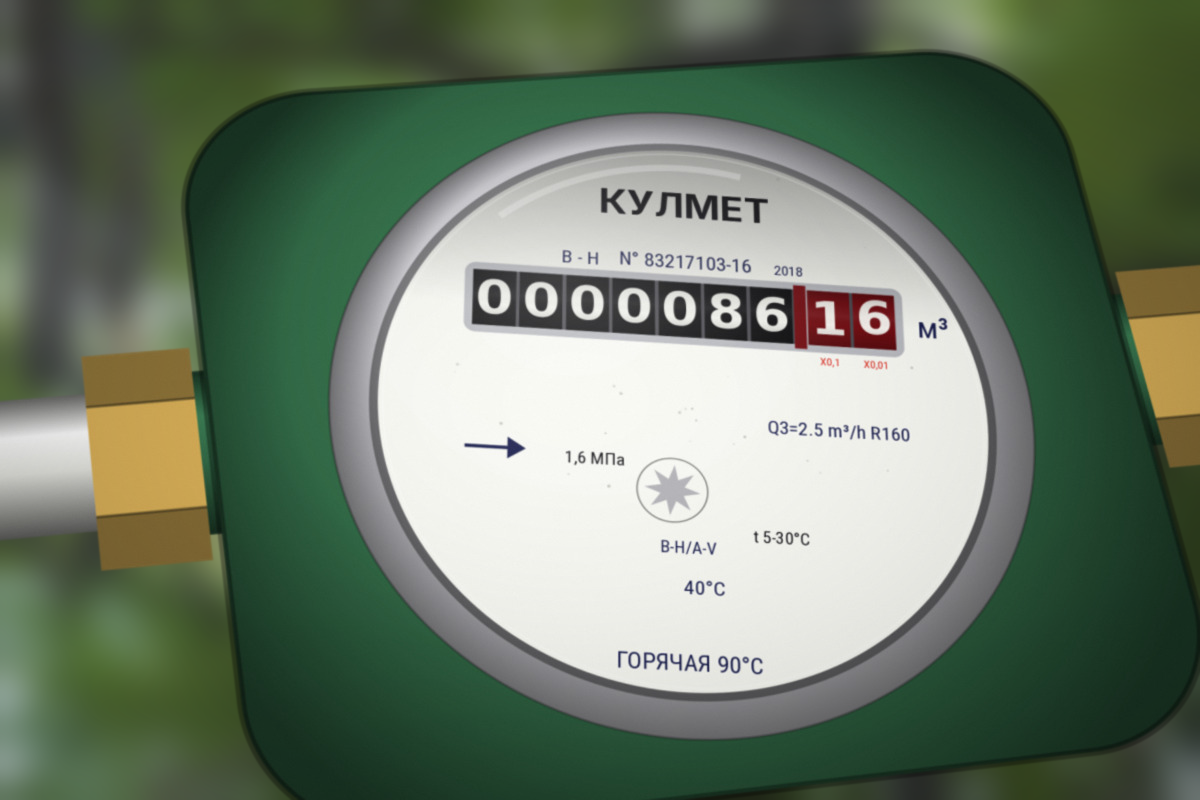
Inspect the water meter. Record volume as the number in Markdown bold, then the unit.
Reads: **86.16** m³
